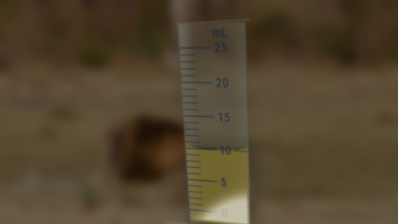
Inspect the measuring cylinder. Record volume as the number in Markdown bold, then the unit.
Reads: **10** mL
